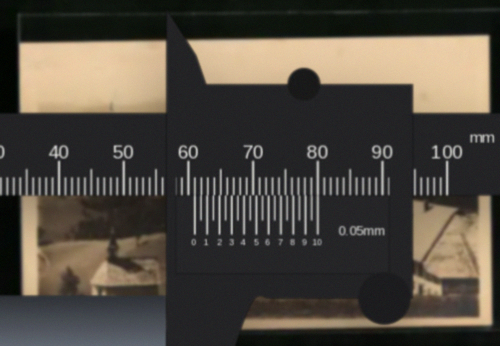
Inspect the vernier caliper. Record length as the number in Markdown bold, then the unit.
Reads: **61.0** mm
